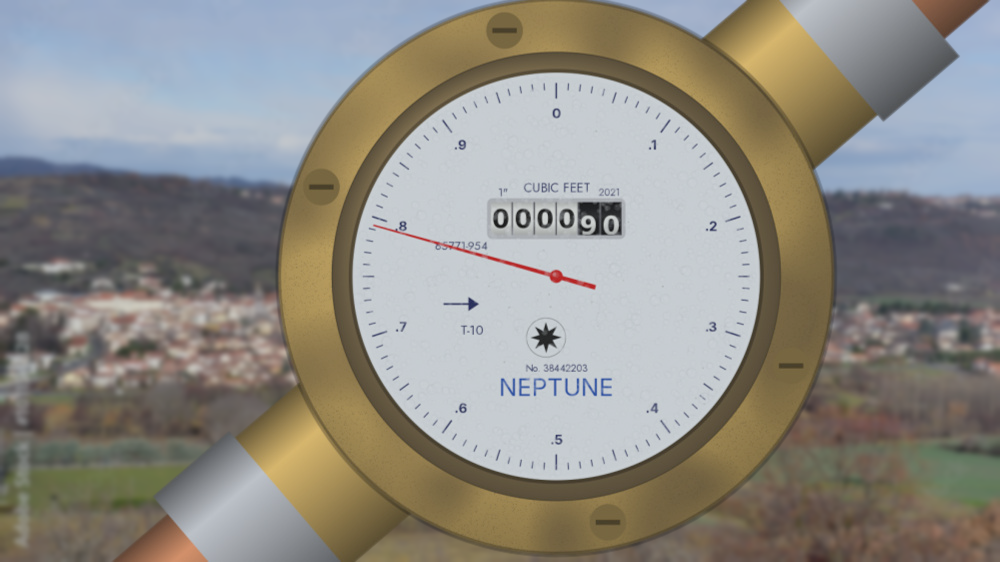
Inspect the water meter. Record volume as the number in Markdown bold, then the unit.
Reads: **89.79** ft³
